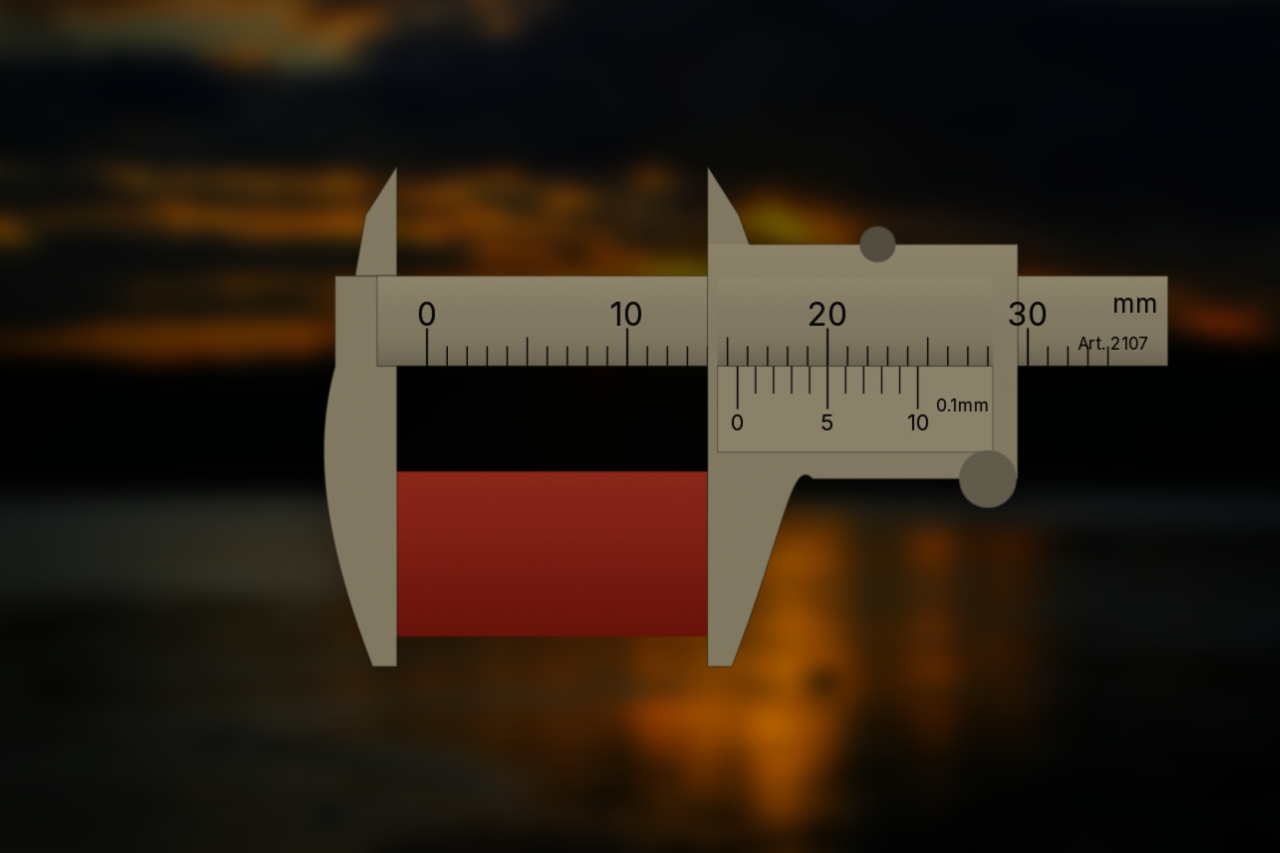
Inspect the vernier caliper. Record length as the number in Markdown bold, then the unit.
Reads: **15.5** mm
